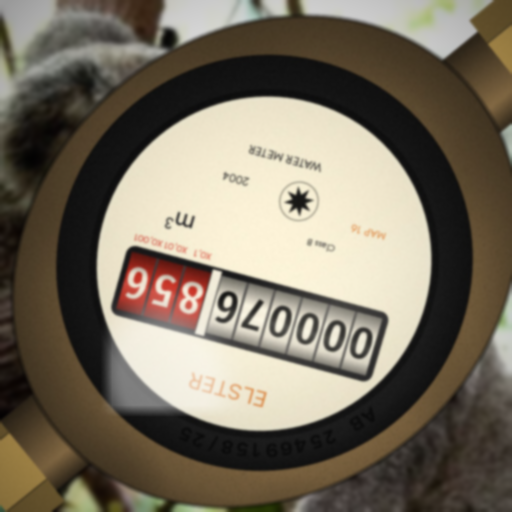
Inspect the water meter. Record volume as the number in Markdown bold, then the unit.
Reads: **76.856** m³
